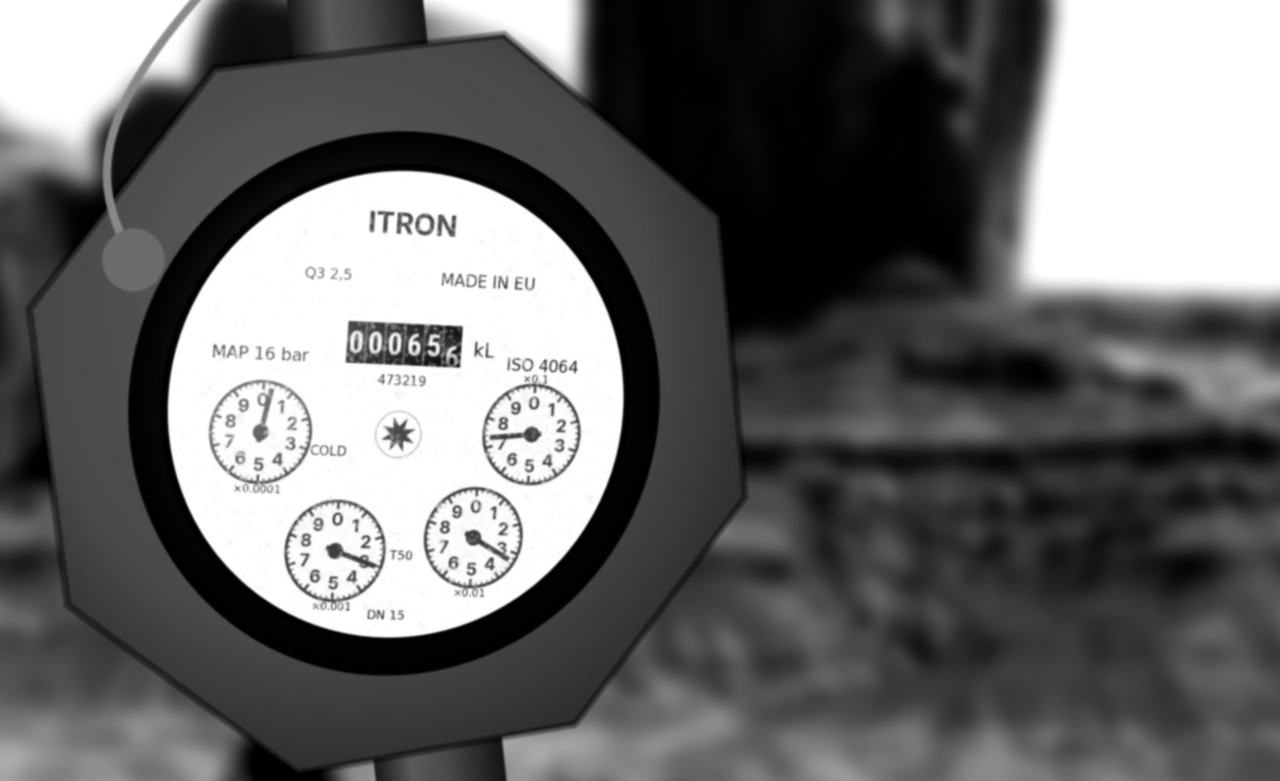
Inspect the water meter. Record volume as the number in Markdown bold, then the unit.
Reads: **655.7330** kL
